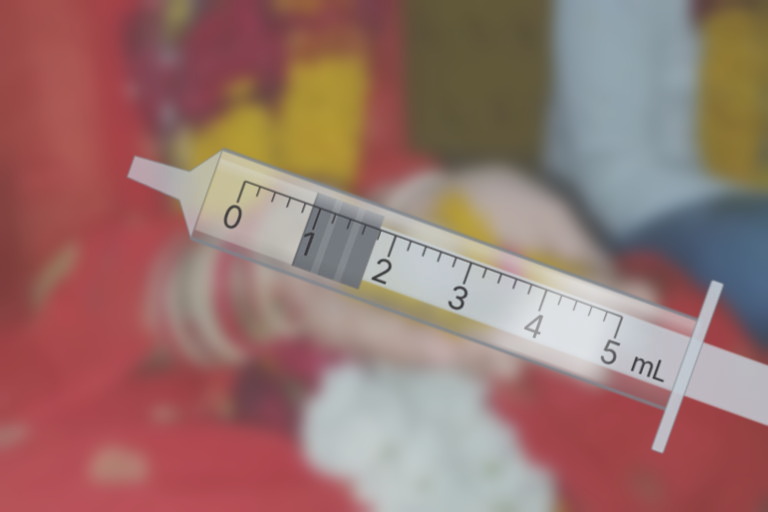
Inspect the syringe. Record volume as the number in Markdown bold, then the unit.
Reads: **0.9** mL
